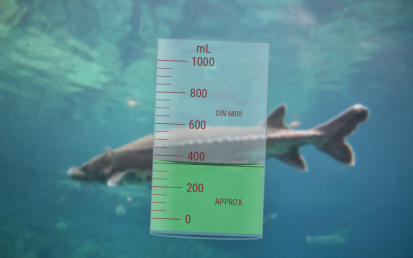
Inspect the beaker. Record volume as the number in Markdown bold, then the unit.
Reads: **350** mL
